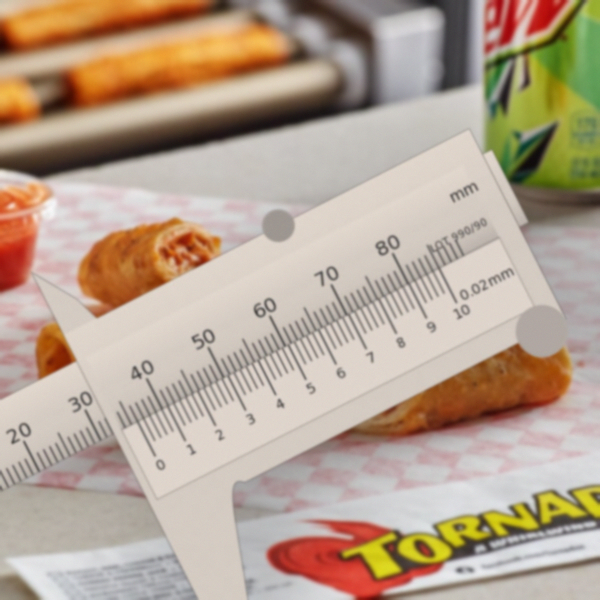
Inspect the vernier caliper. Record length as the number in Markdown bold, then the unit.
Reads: **36.0** mm
